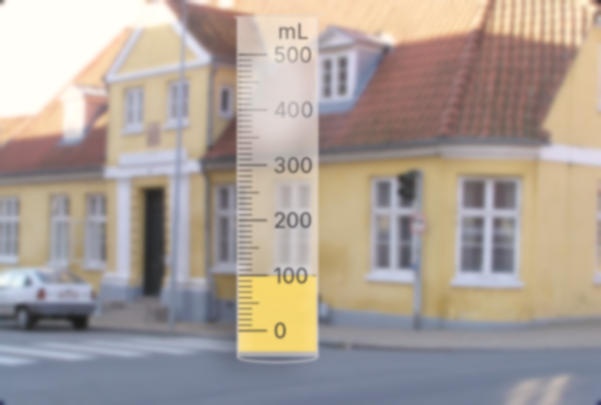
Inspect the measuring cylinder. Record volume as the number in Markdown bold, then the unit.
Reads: **100** mL
